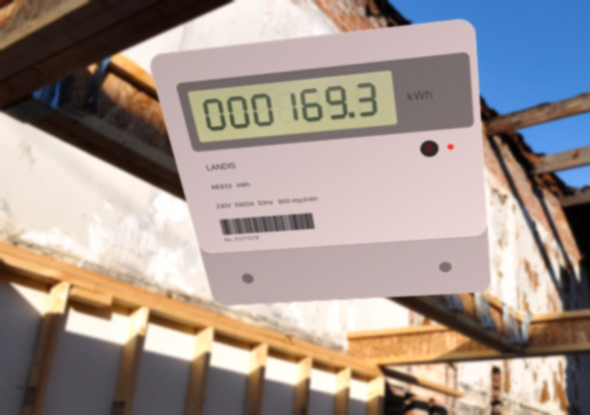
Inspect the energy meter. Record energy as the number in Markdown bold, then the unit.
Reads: **169.3** kWh
